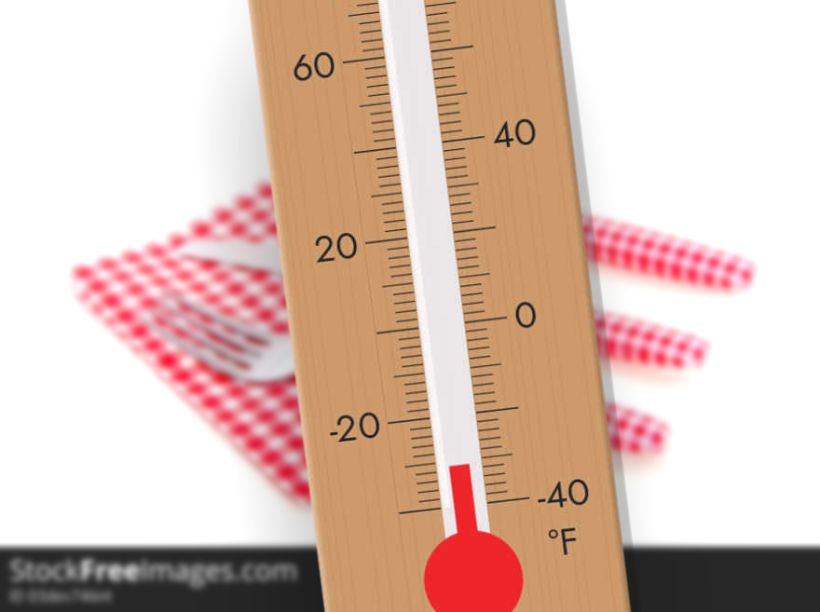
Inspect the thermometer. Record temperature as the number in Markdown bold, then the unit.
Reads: **-31** °F
